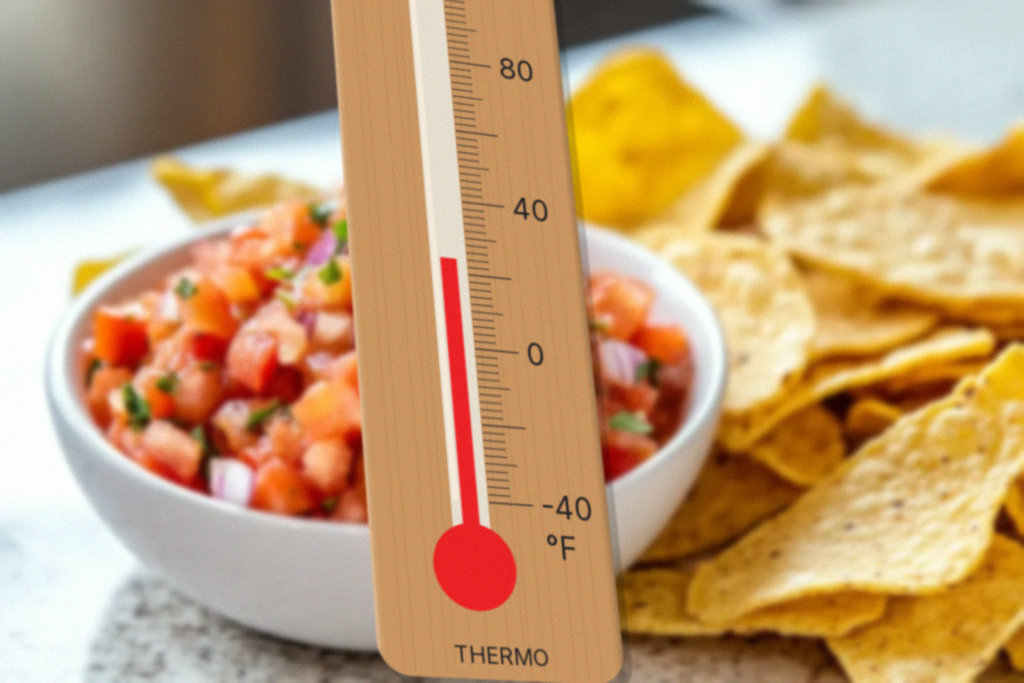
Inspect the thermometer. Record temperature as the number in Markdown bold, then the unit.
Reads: **24** °F
